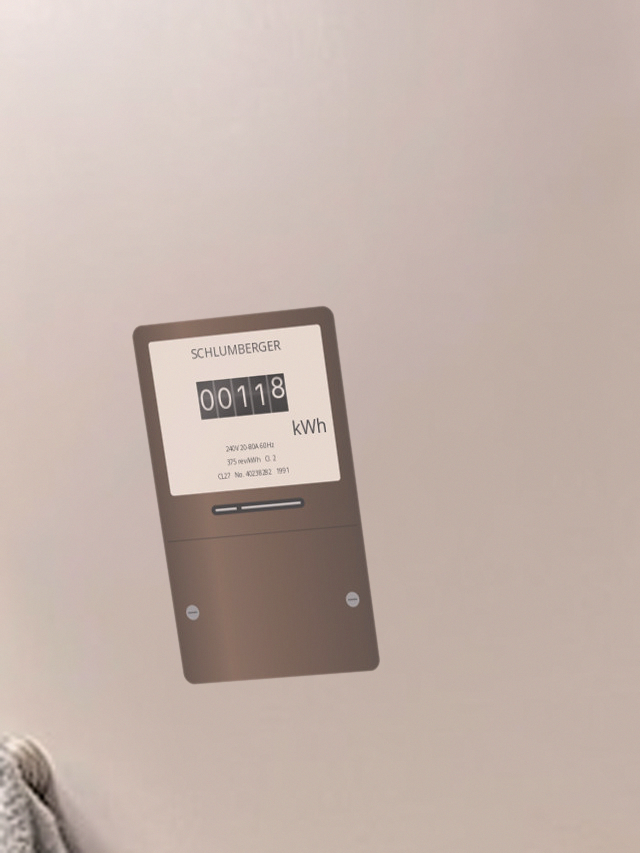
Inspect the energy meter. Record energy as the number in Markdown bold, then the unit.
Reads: **118** kWh
